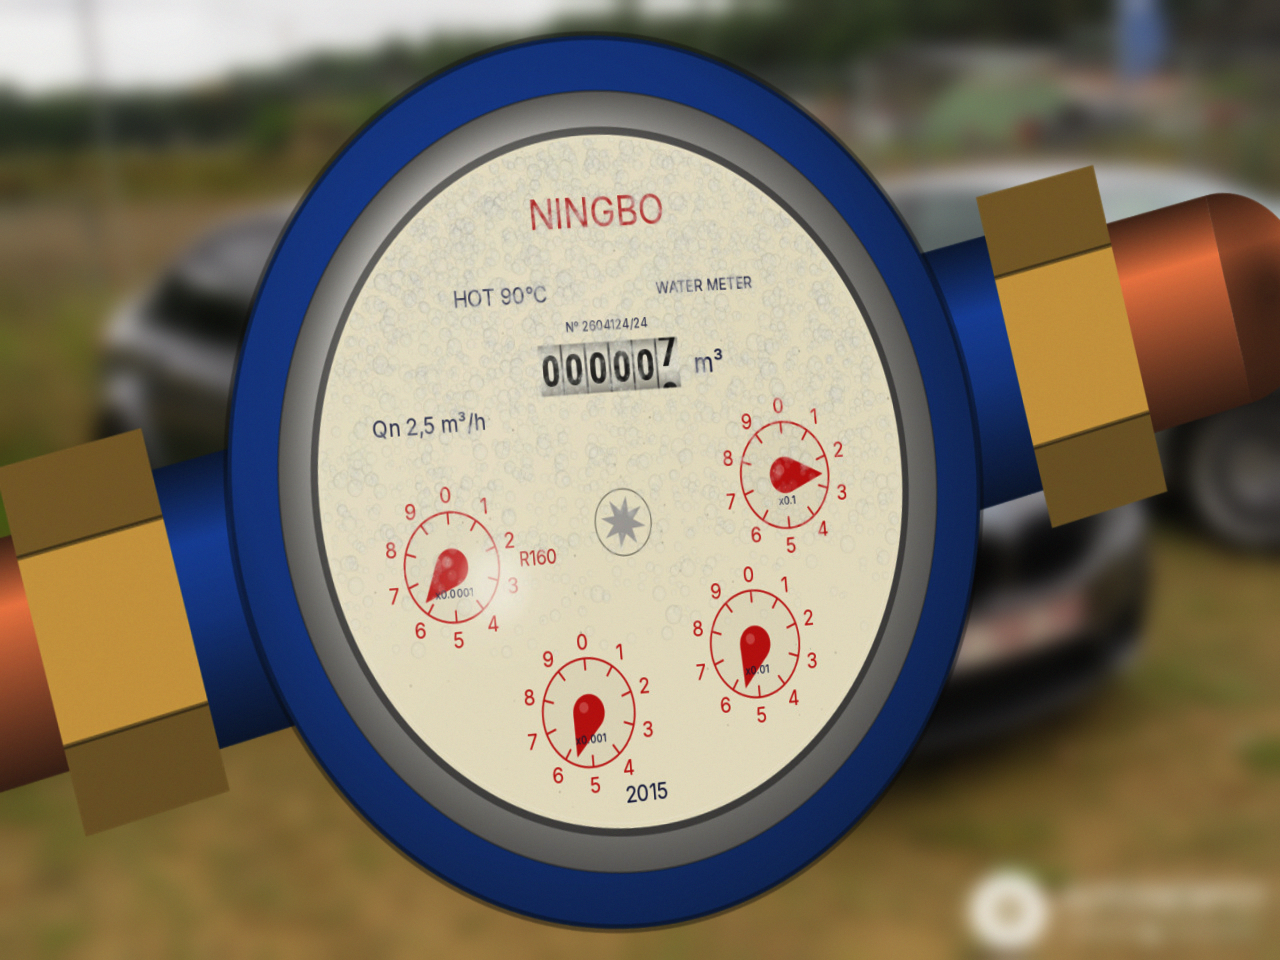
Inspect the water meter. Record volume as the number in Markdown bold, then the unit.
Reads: **7.2556** m³
